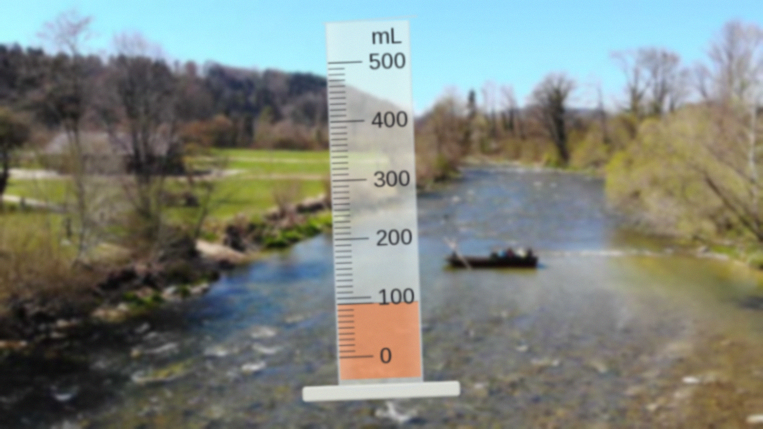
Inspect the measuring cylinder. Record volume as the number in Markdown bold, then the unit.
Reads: **90** mL
